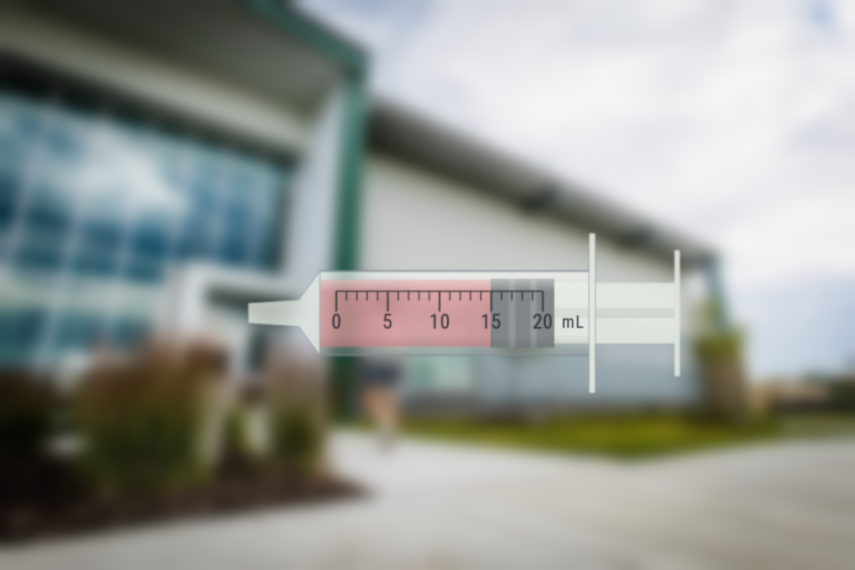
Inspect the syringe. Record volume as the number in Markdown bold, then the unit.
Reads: **15** mL
